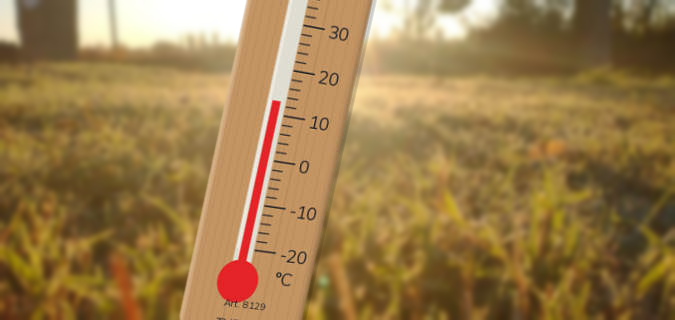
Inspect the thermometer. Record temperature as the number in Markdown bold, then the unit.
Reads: **13** °C
